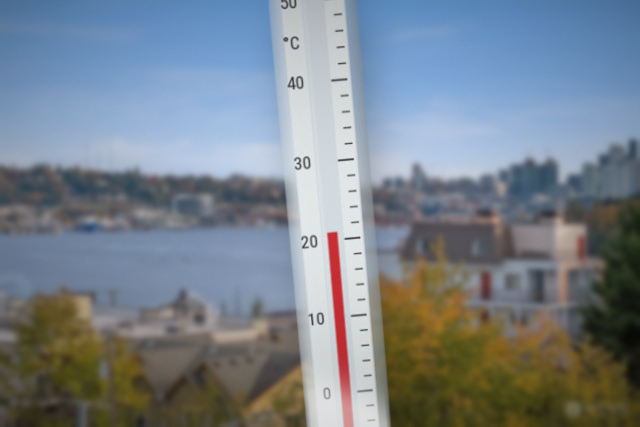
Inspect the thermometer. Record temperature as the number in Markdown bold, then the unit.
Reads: **21** °C
